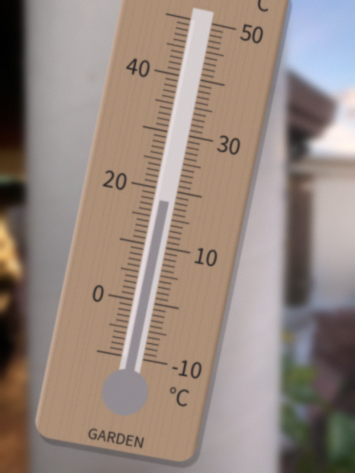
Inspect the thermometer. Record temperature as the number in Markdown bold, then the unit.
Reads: **18** °C
